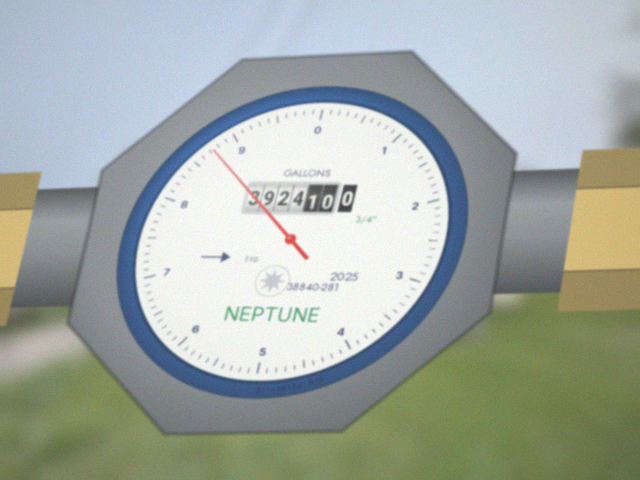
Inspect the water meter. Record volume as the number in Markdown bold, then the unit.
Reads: **3924098.7** gal
